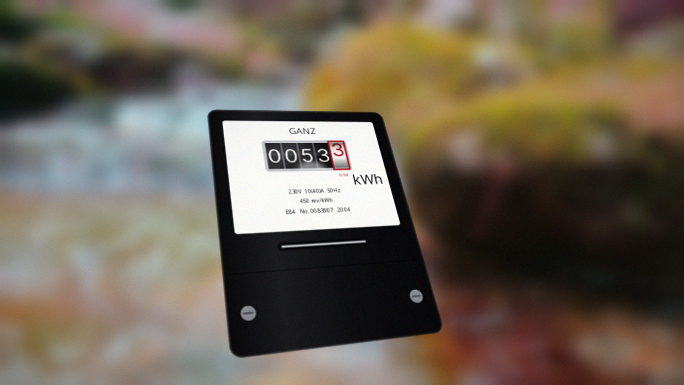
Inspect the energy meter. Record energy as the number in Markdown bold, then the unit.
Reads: **53.3** kWh
